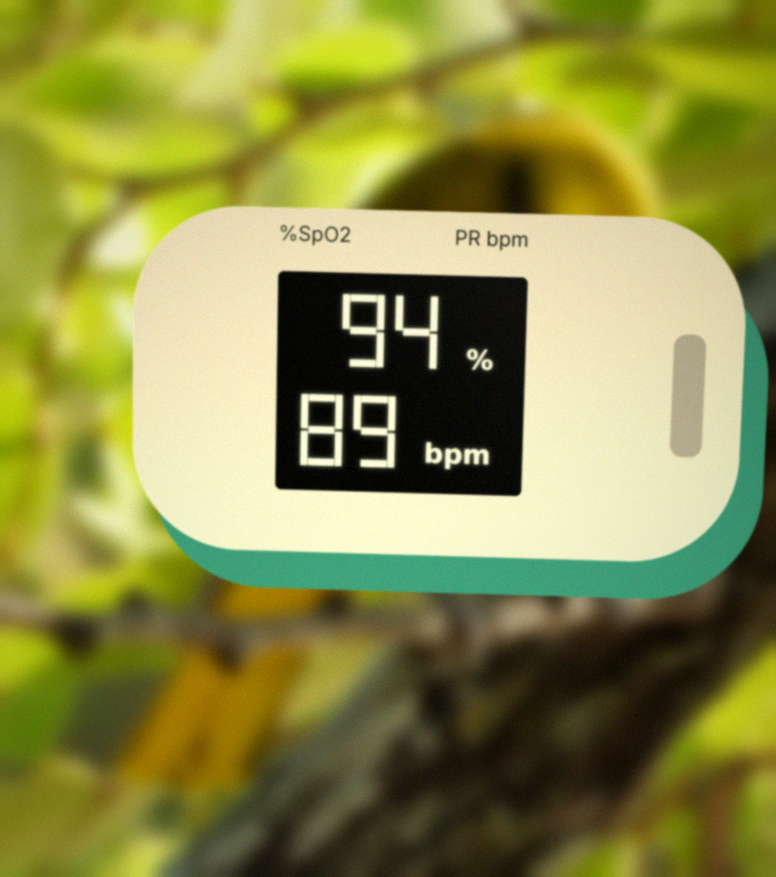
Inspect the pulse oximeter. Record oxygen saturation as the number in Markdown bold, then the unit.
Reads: **94** %
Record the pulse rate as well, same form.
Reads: **89** bpm
